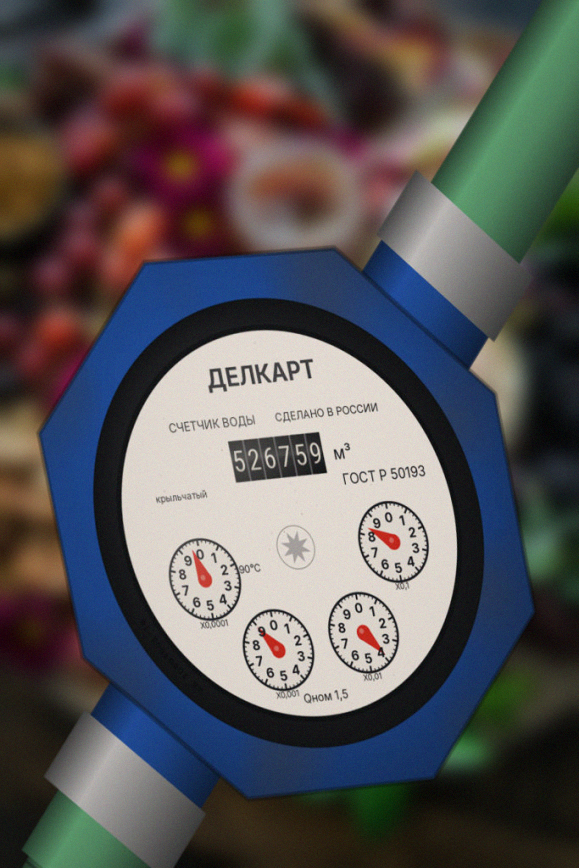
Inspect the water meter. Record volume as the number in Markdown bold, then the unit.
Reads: **526759.8389** m³
